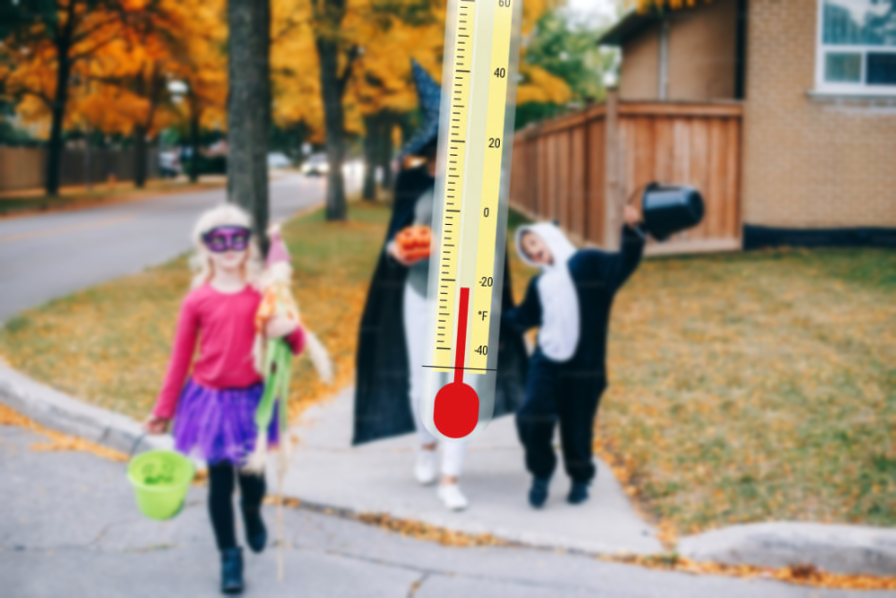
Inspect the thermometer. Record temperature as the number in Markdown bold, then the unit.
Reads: **-22** °F
